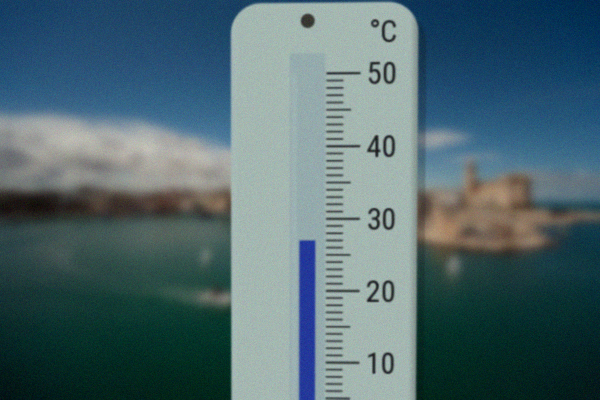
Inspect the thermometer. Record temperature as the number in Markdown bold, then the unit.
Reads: **27** °C
